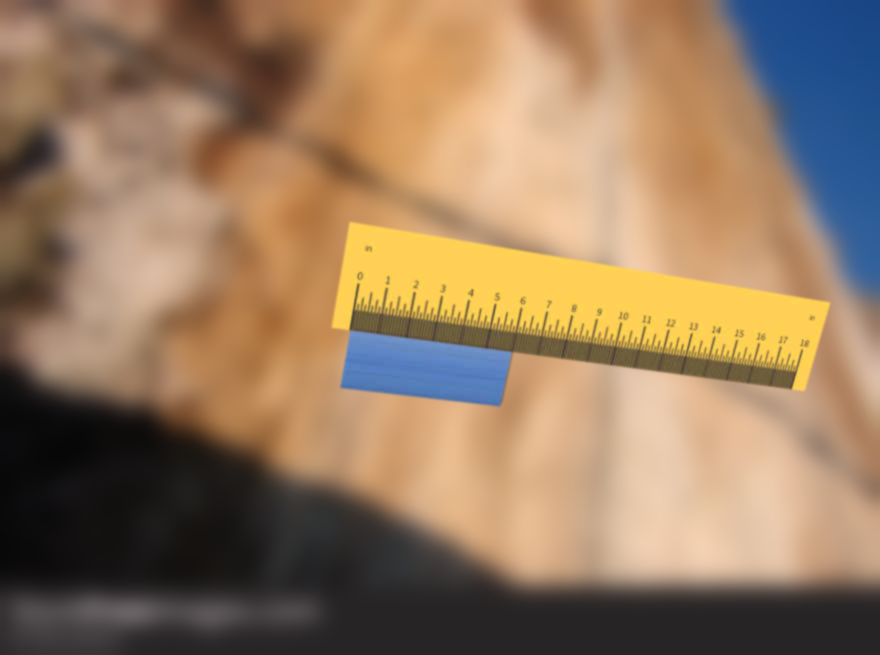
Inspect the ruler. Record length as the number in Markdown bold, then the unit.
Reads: **6** in
